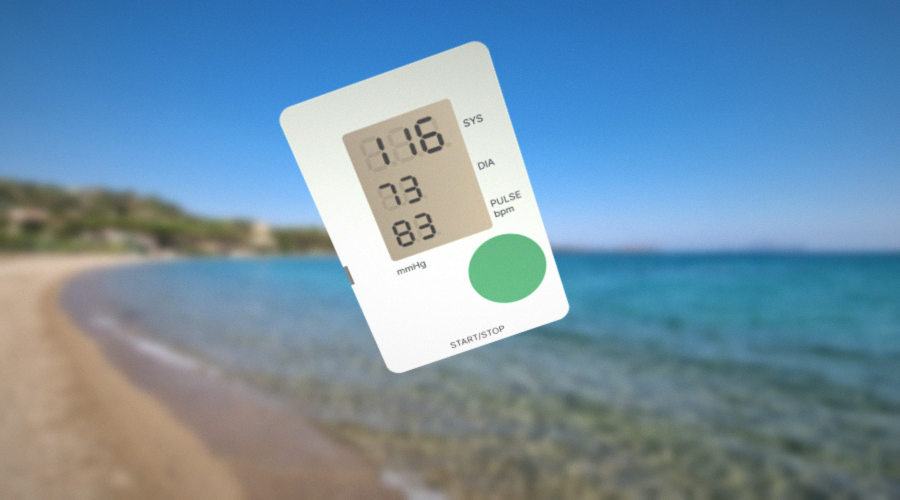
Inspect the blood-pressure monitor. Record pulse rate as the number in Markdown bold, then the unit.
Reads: **83** bpm
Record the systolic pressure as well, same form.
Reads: **116** mmHg
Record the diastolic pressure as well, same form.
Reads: **73** mmHg
